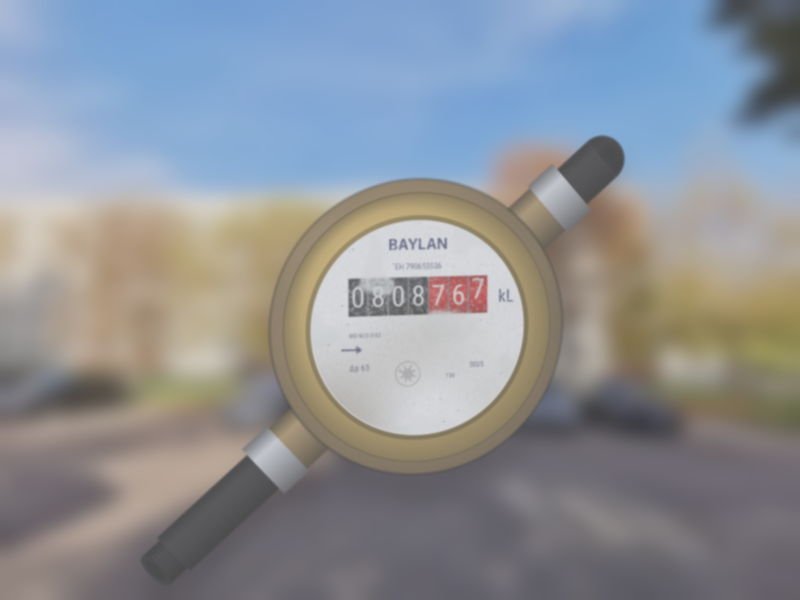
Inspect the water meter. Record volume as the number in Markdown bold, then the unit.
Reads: **808.767** kL
